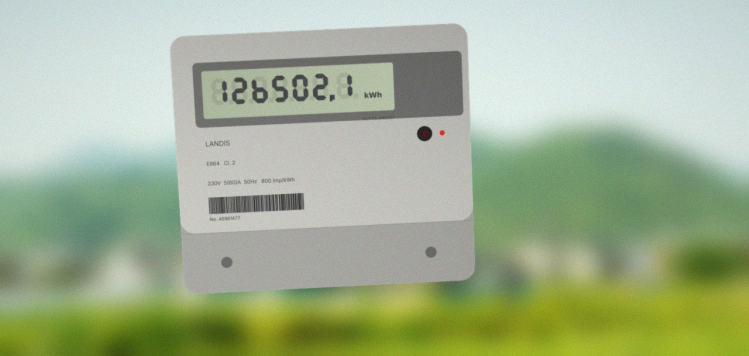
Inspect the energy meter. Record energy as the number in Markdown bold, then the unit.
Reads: **126502.1** kWh
